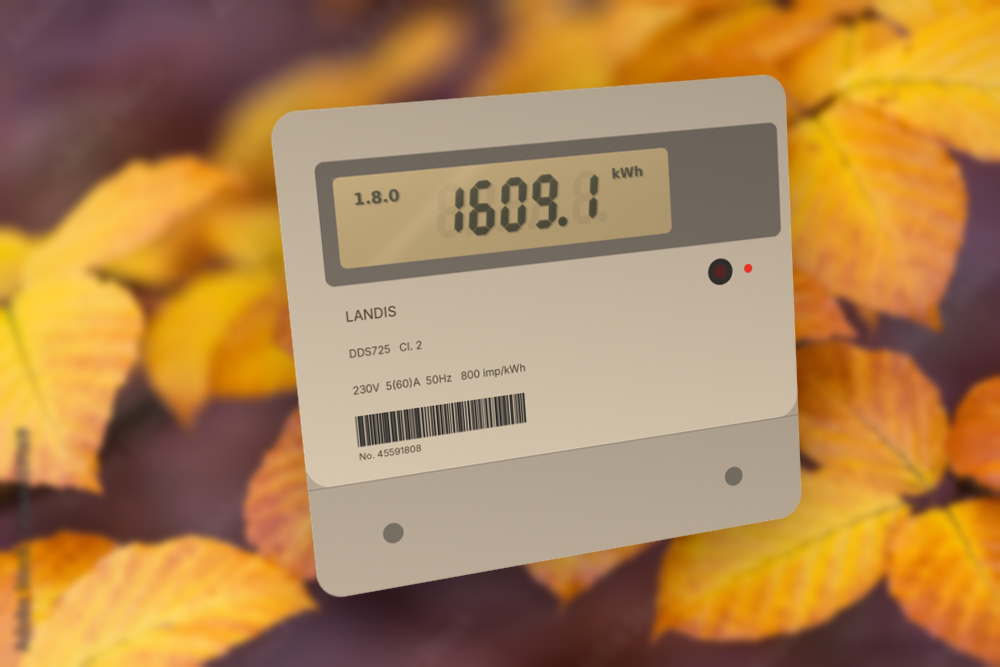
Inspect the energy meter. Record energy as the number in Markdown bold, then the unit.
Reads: **1609.1** kWh
